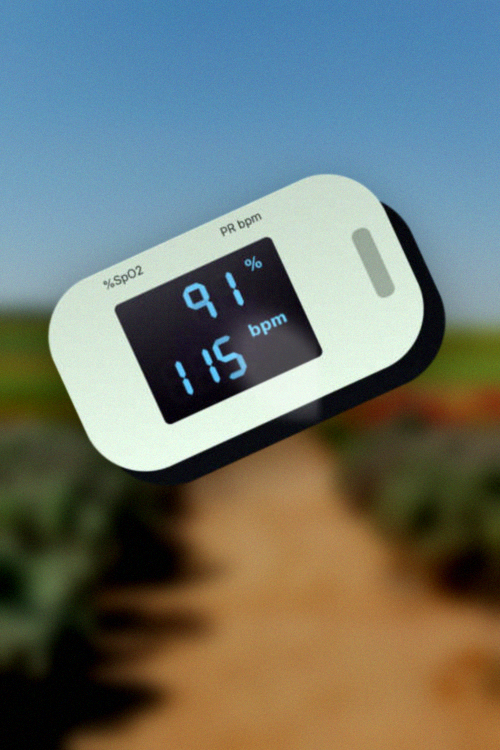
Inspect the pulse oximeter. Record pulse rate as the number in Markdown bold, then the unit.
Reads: **115** bpm
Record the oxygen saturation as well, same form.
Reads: **91** %
